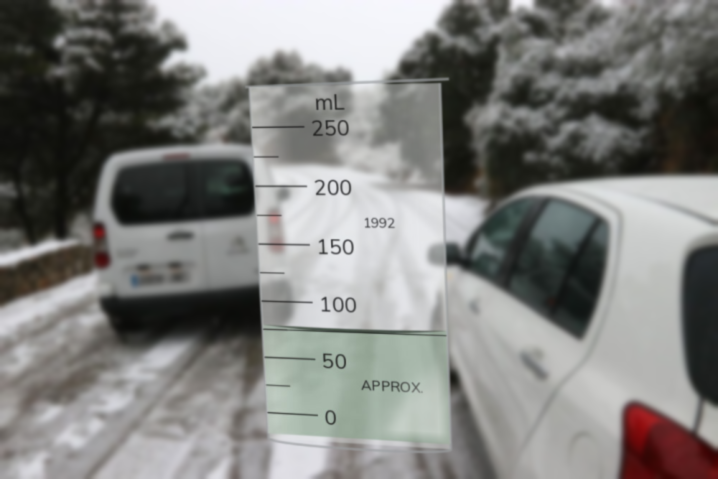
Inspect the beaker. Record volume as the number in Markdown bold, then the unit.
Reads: **75** mL
